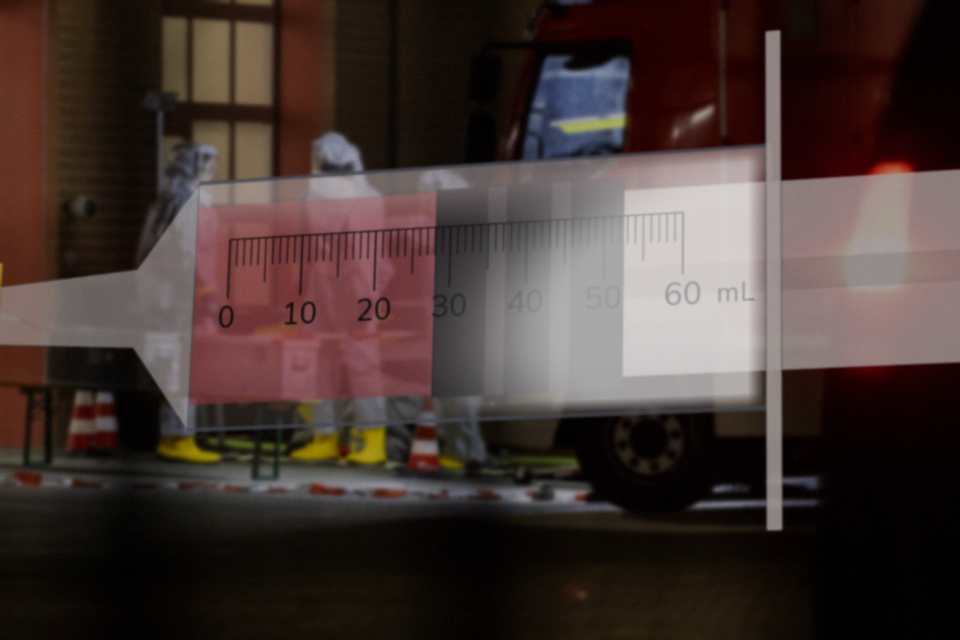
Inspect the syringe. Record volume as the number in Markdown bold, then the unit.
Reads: **28** mL
